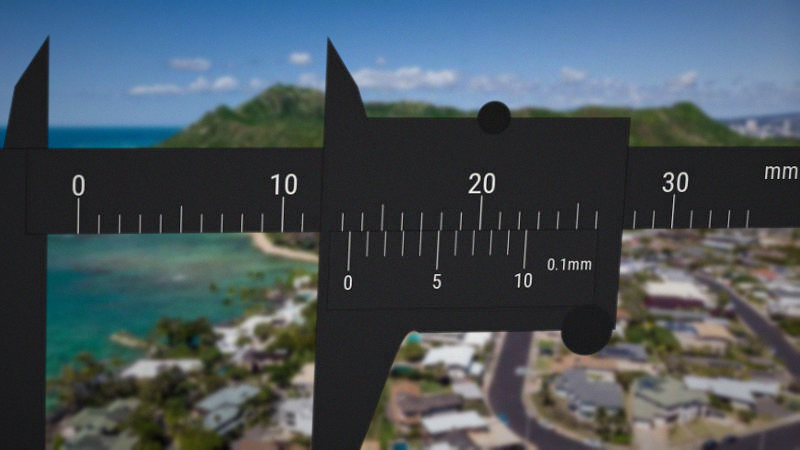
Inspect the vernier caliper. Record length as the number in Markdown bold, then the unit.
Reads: **13.4** mm
